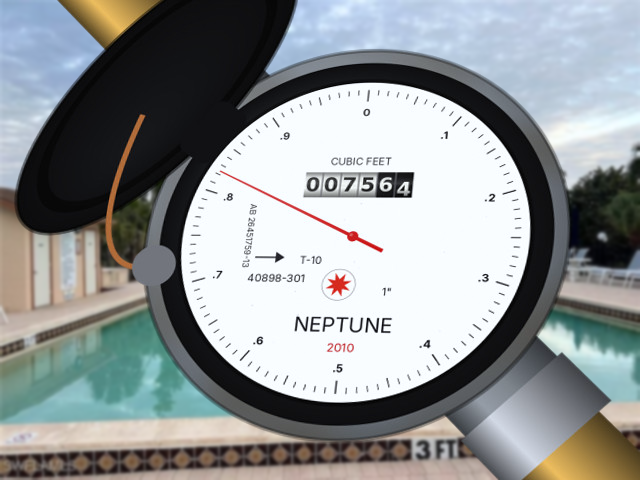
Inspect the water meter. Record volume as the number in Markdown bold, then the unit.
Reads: **7563.82** ft³
